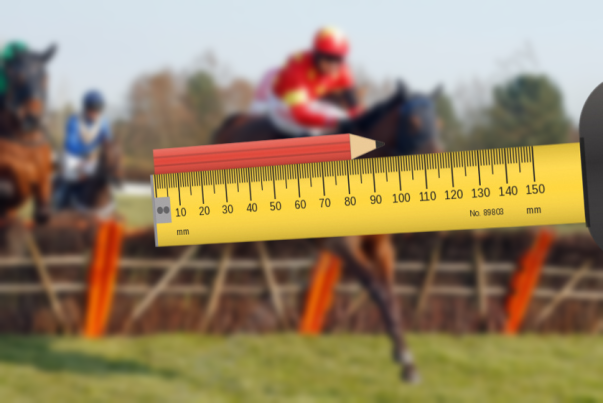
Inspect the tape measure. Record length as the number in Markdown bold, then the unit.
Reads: **95** mm
